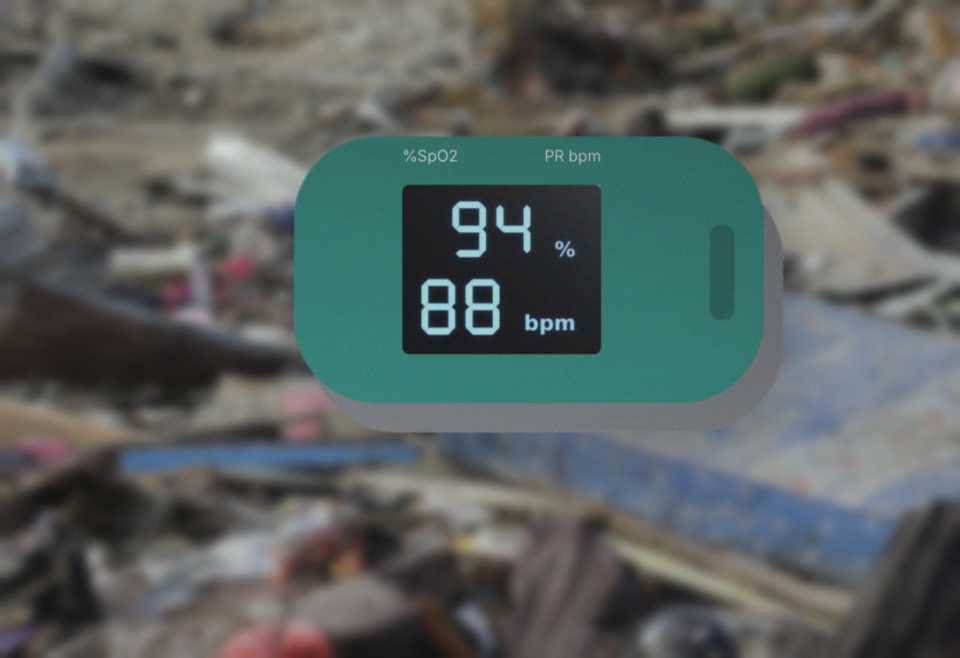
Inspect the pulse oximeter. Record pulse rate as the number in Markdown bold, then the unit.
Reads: **88** bpm
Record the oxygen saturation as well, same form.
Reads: **94** %
